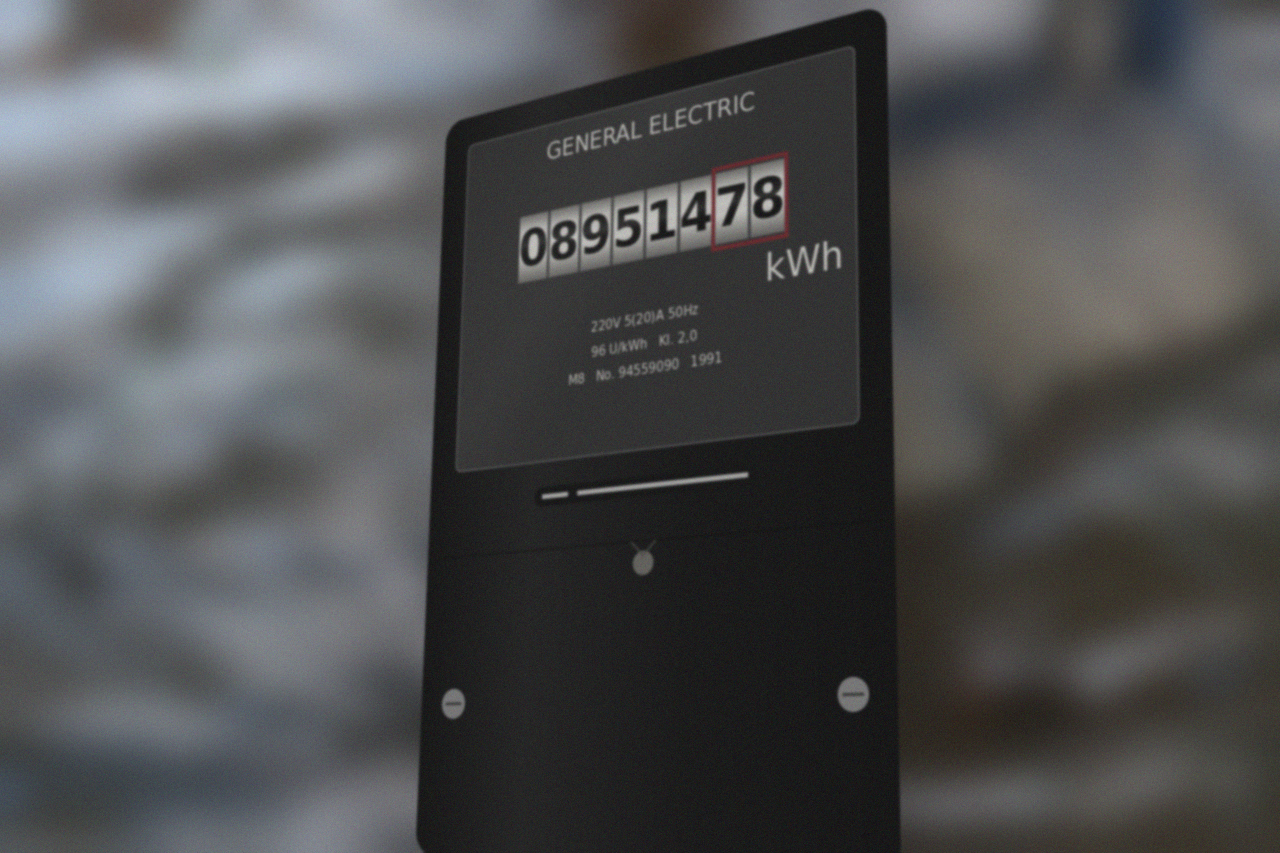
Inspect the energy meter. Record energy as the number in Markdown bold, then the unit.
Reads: **89514.78** kWh
